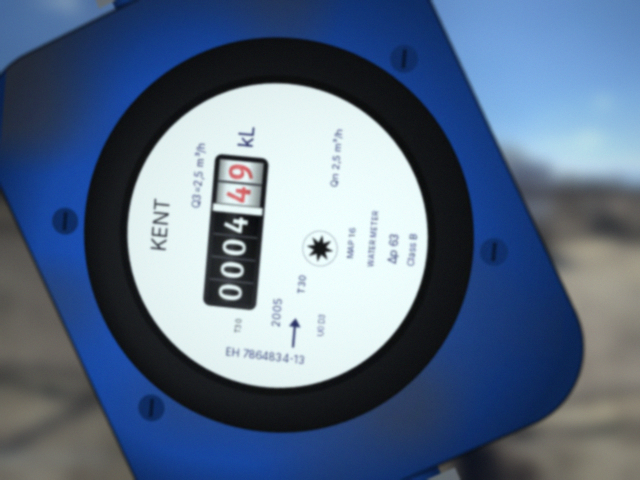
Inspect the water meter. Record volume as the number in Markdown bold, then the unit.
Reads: **4.49** kL
